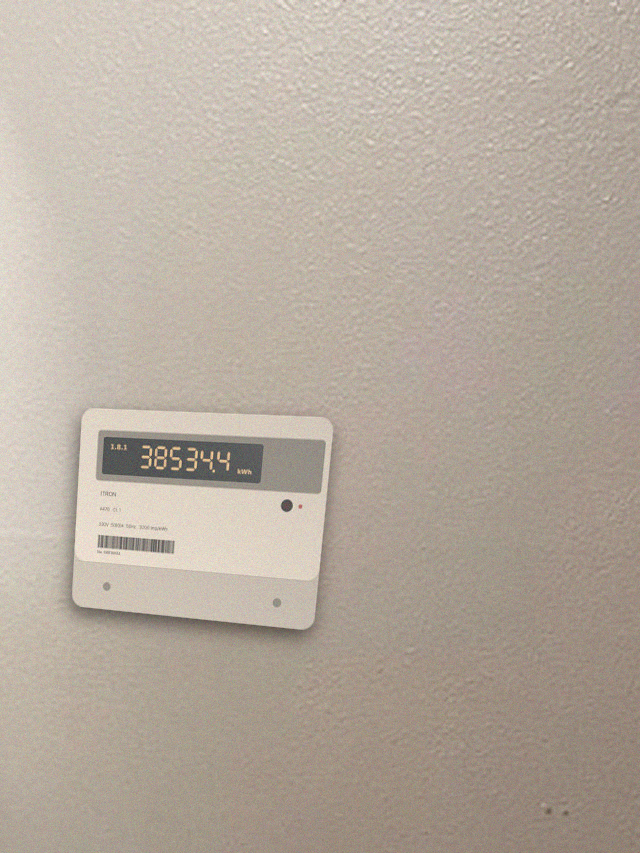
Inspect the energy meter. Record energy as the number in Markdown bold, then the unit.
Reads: **38534.4** kWh
